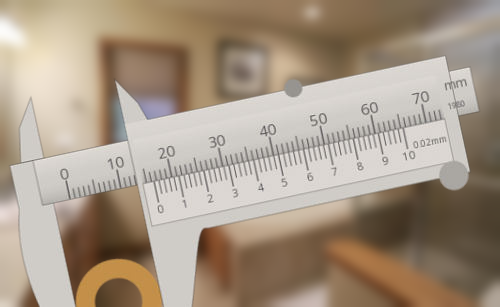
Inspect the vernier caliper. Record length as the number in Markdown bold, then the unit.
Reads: **16.5** mm
